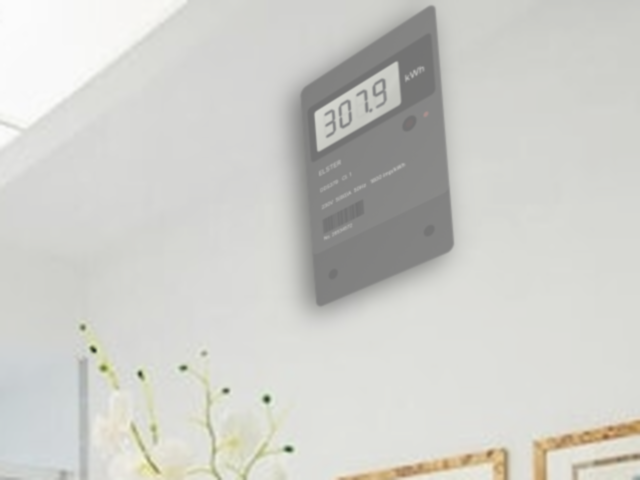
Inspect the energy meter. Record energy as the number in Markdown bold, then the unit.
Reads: **307.9** kWh
